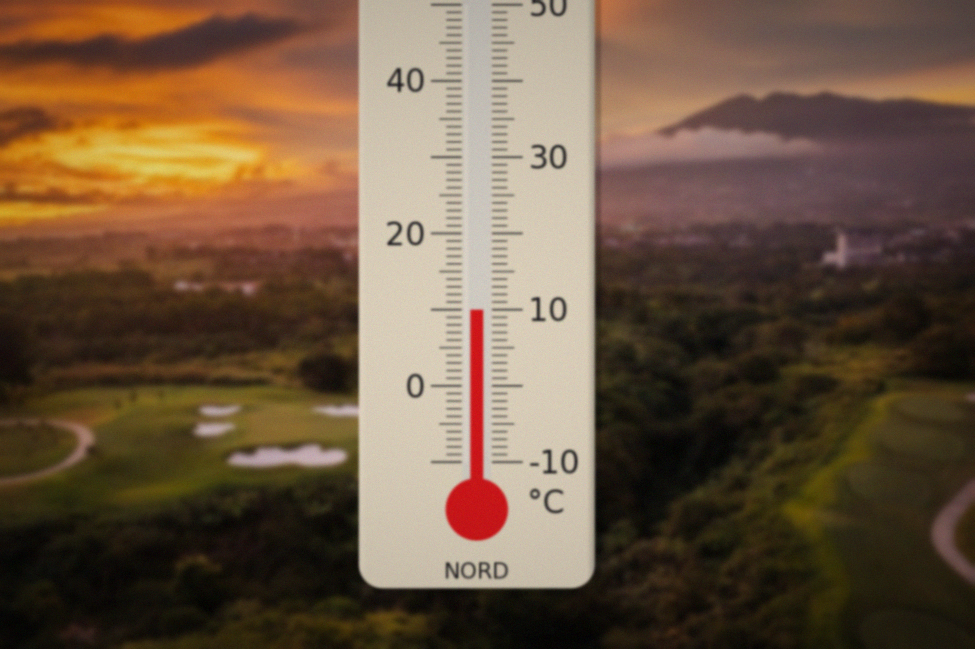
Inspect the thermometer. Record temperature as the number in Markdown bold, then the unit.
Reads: **10** °C
